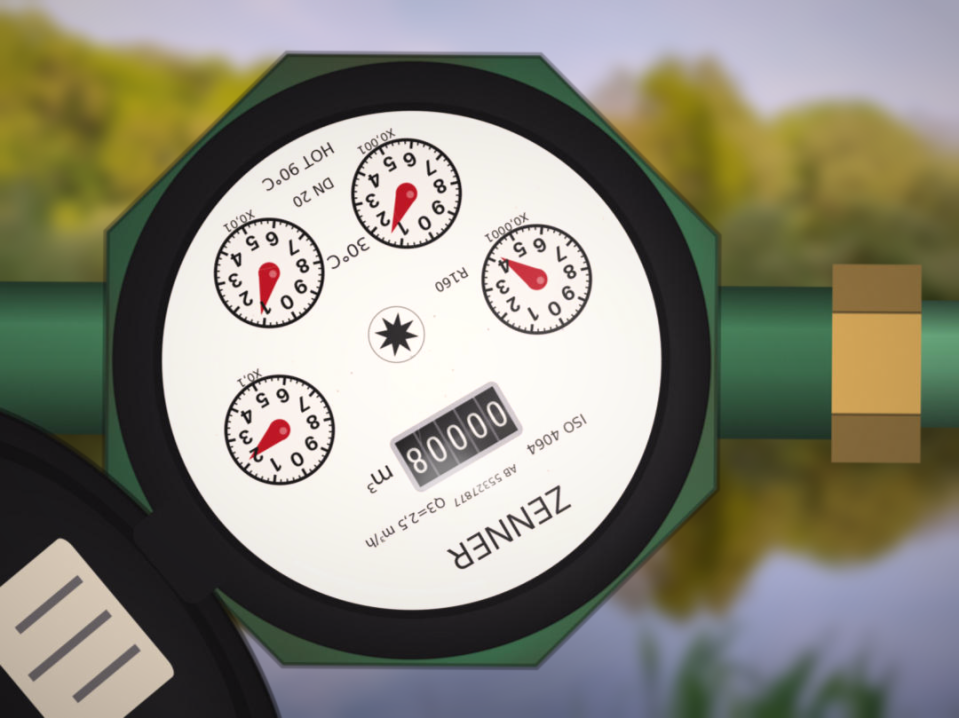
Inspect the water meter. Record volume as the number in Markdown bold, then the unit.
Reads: **8.2114** m³
